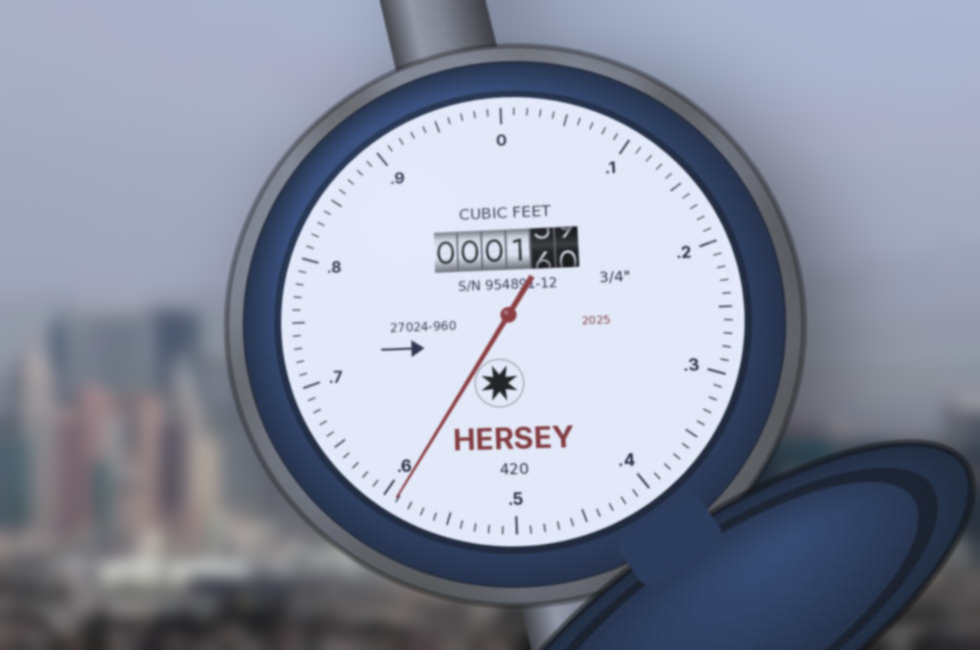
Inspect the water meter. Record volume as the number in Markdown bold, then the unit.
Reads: **159.59** ft³
